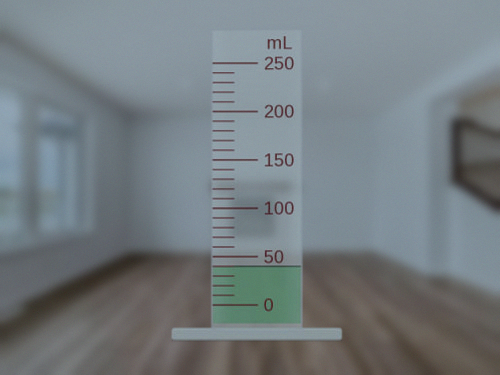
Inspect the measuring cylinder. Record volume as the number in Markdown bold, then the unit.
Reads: **40** mL
